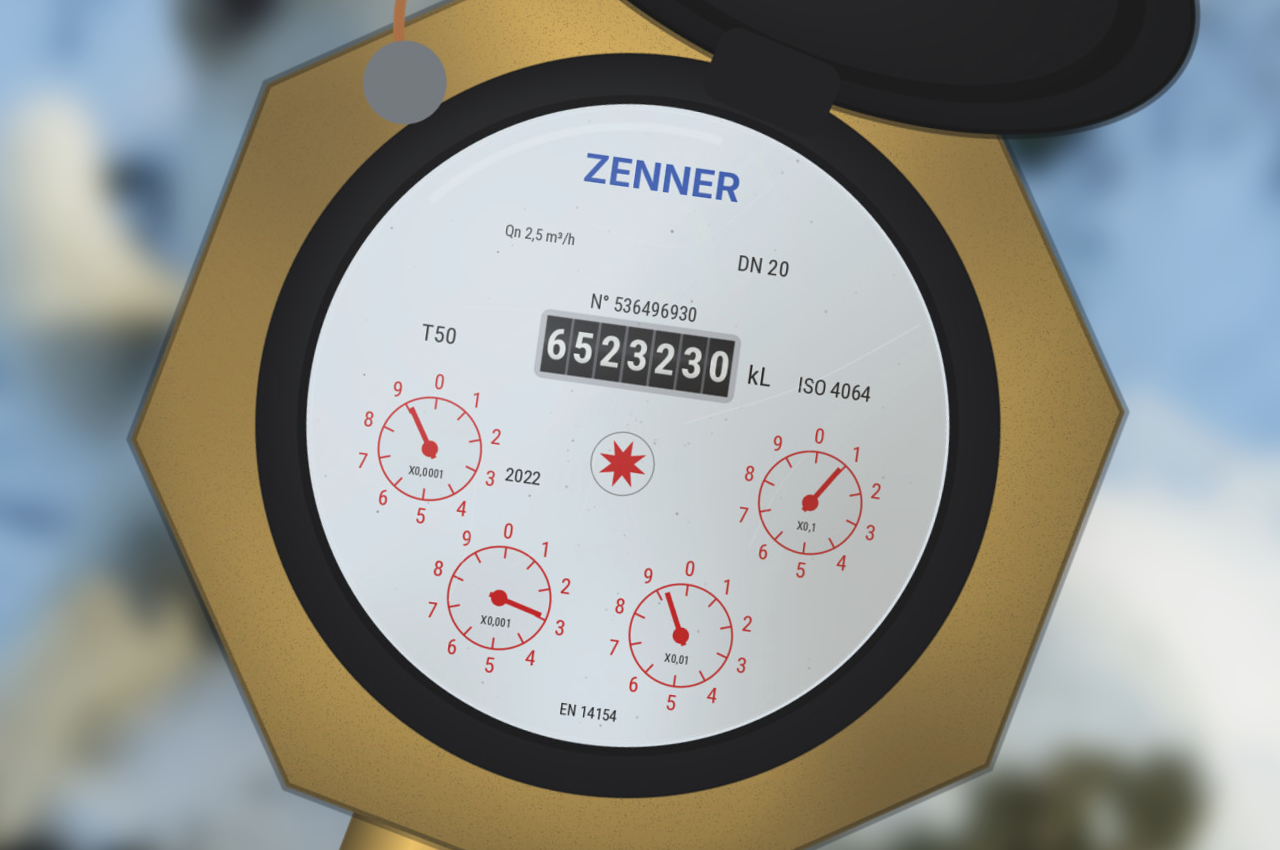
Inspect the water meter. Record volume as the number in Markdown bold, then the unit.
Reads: **6523230.0929** kL
